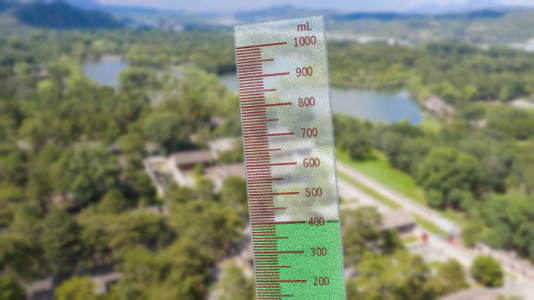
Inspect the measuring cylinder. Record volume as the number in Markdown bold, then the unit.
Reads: **400** mL
